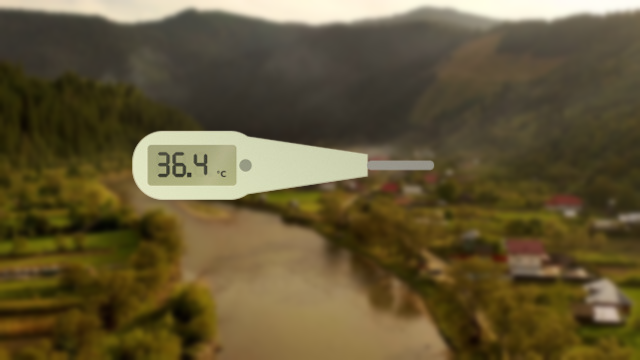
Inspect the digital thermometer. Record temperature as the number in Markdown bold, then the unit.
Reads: **36.4** °C
